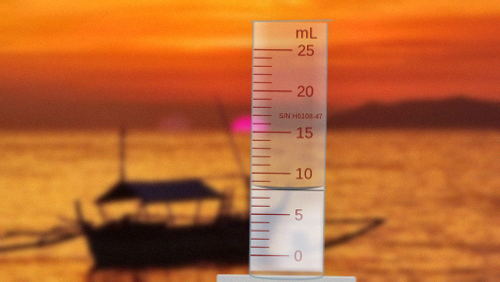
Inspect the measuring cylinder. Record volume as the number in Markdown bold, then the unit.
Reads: **8** mL
